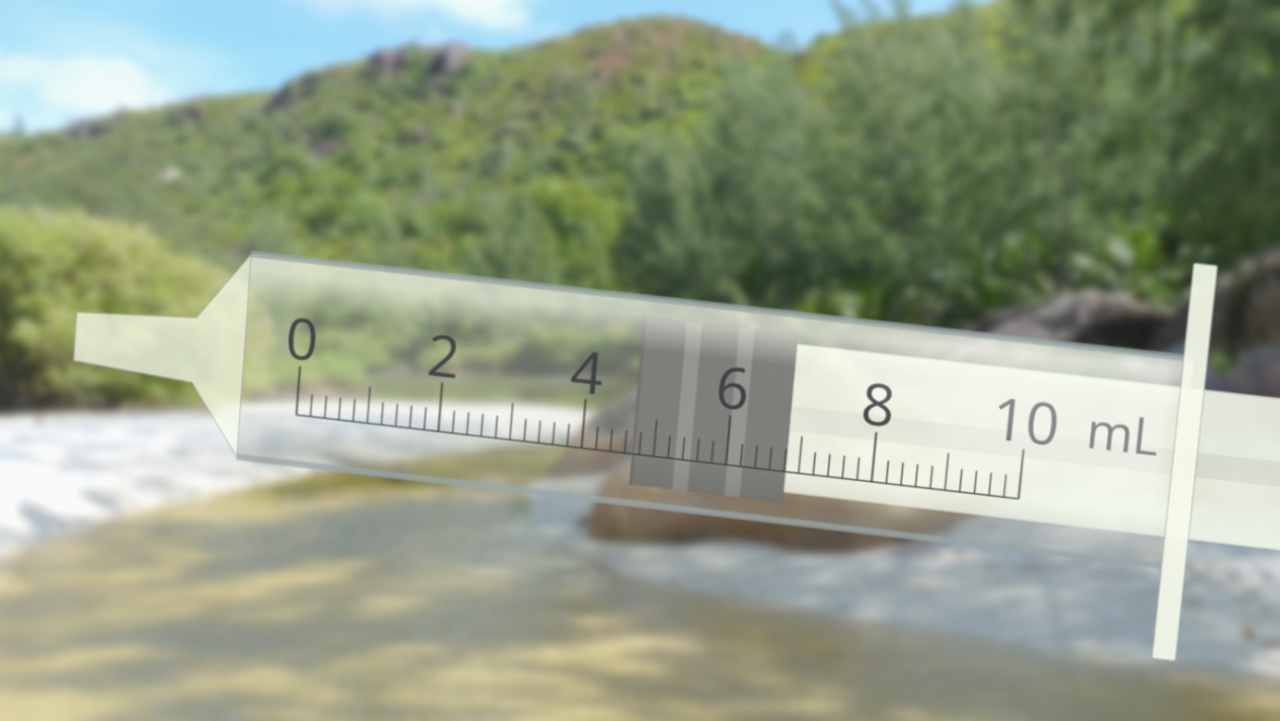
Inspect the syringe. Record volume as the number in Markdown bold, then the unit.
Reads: **4.7** mL
